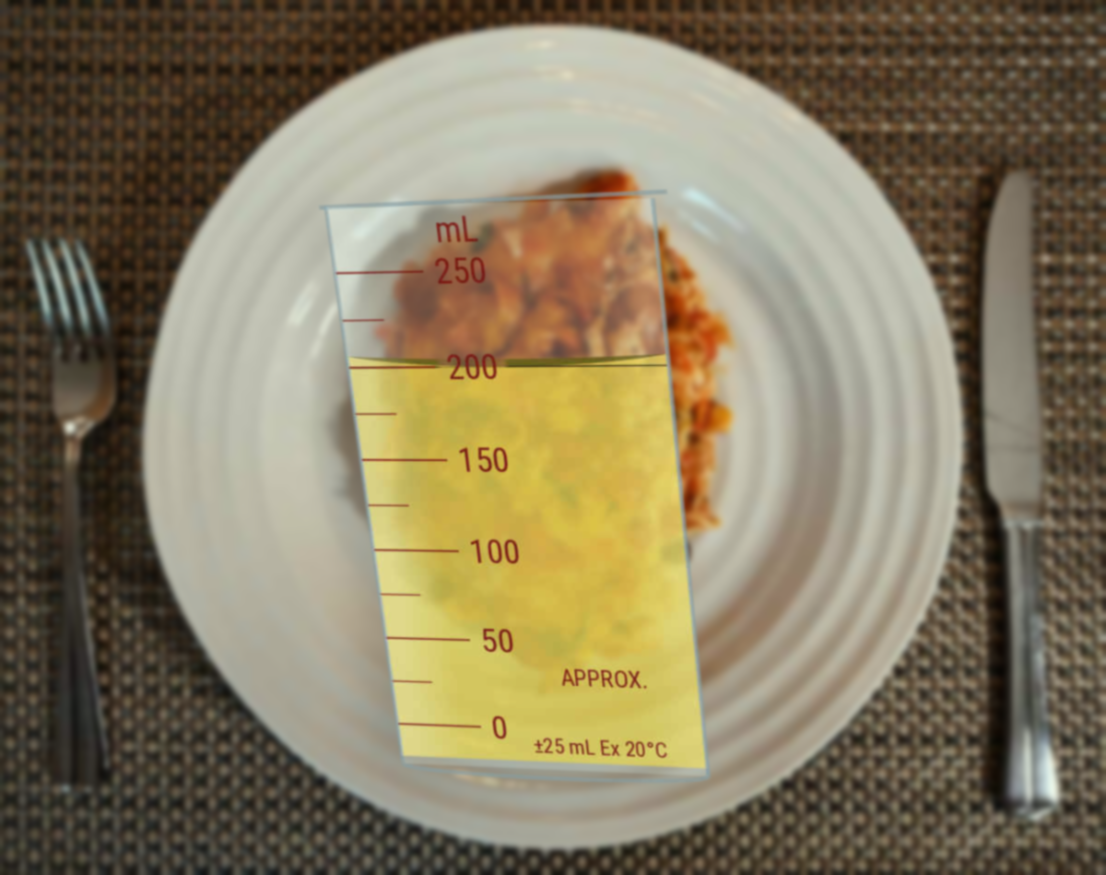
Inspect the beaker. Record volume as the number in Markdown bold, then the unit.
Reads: **200** mL
